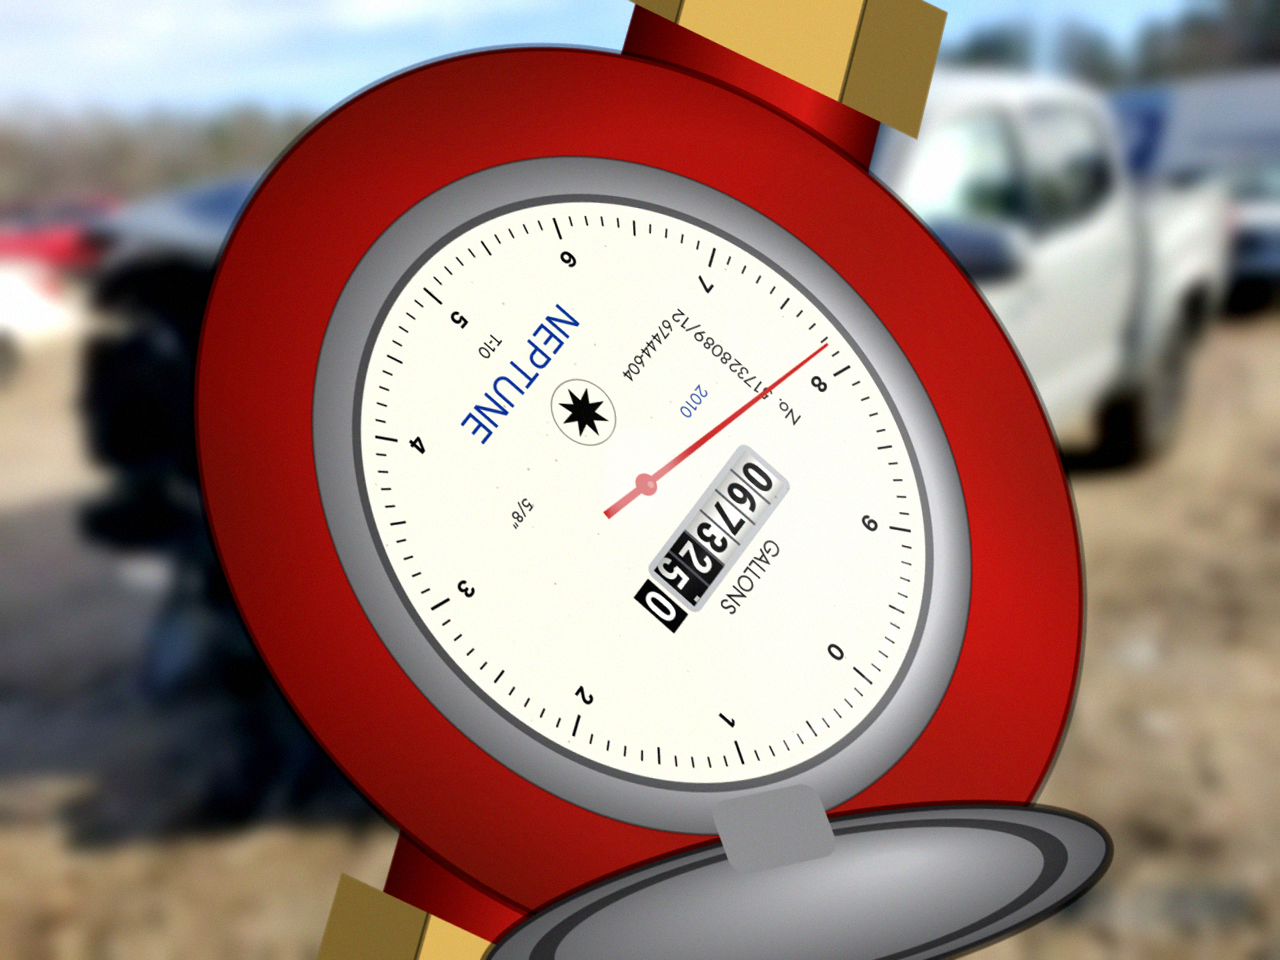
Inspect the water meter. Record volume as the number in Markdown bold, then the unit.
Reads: **673247.8** gal
